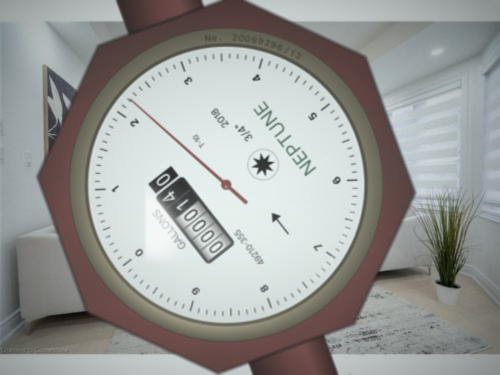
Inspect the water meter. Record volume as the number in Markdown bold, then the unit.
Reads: **142.2** gal
